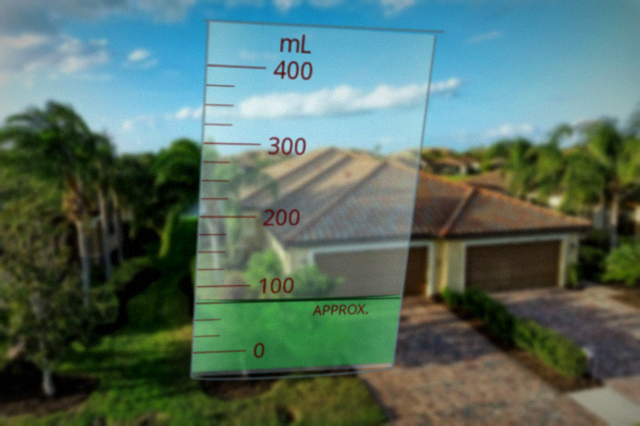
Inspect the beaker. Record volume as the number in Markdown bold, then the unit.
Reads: **75** mL
